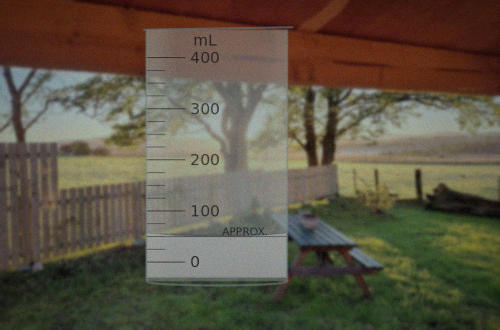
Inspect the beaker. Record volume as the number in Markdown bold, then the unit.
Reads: **50** mL
